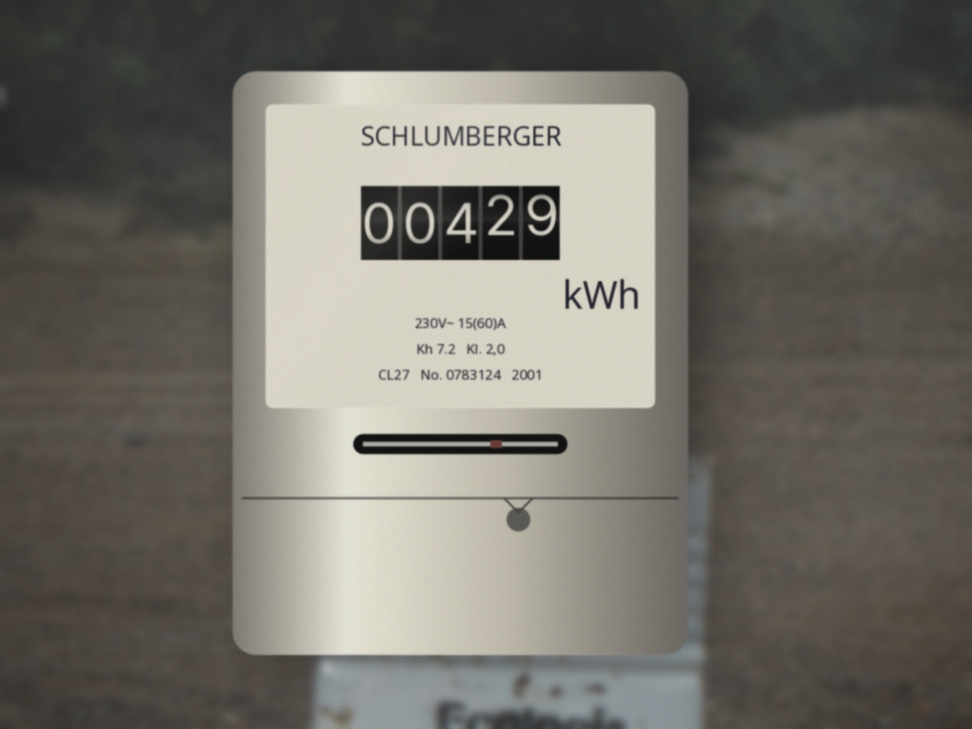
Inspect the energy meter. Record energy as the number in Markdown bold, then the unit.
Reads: **429** kWh
